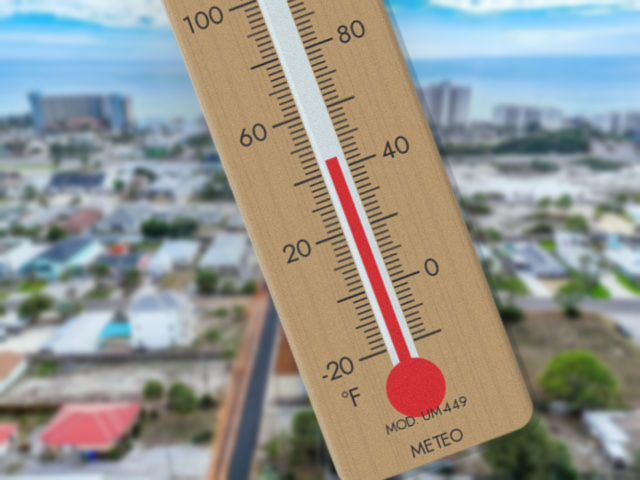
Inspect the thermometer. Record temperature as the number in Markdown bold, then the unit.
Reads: **44** °F
